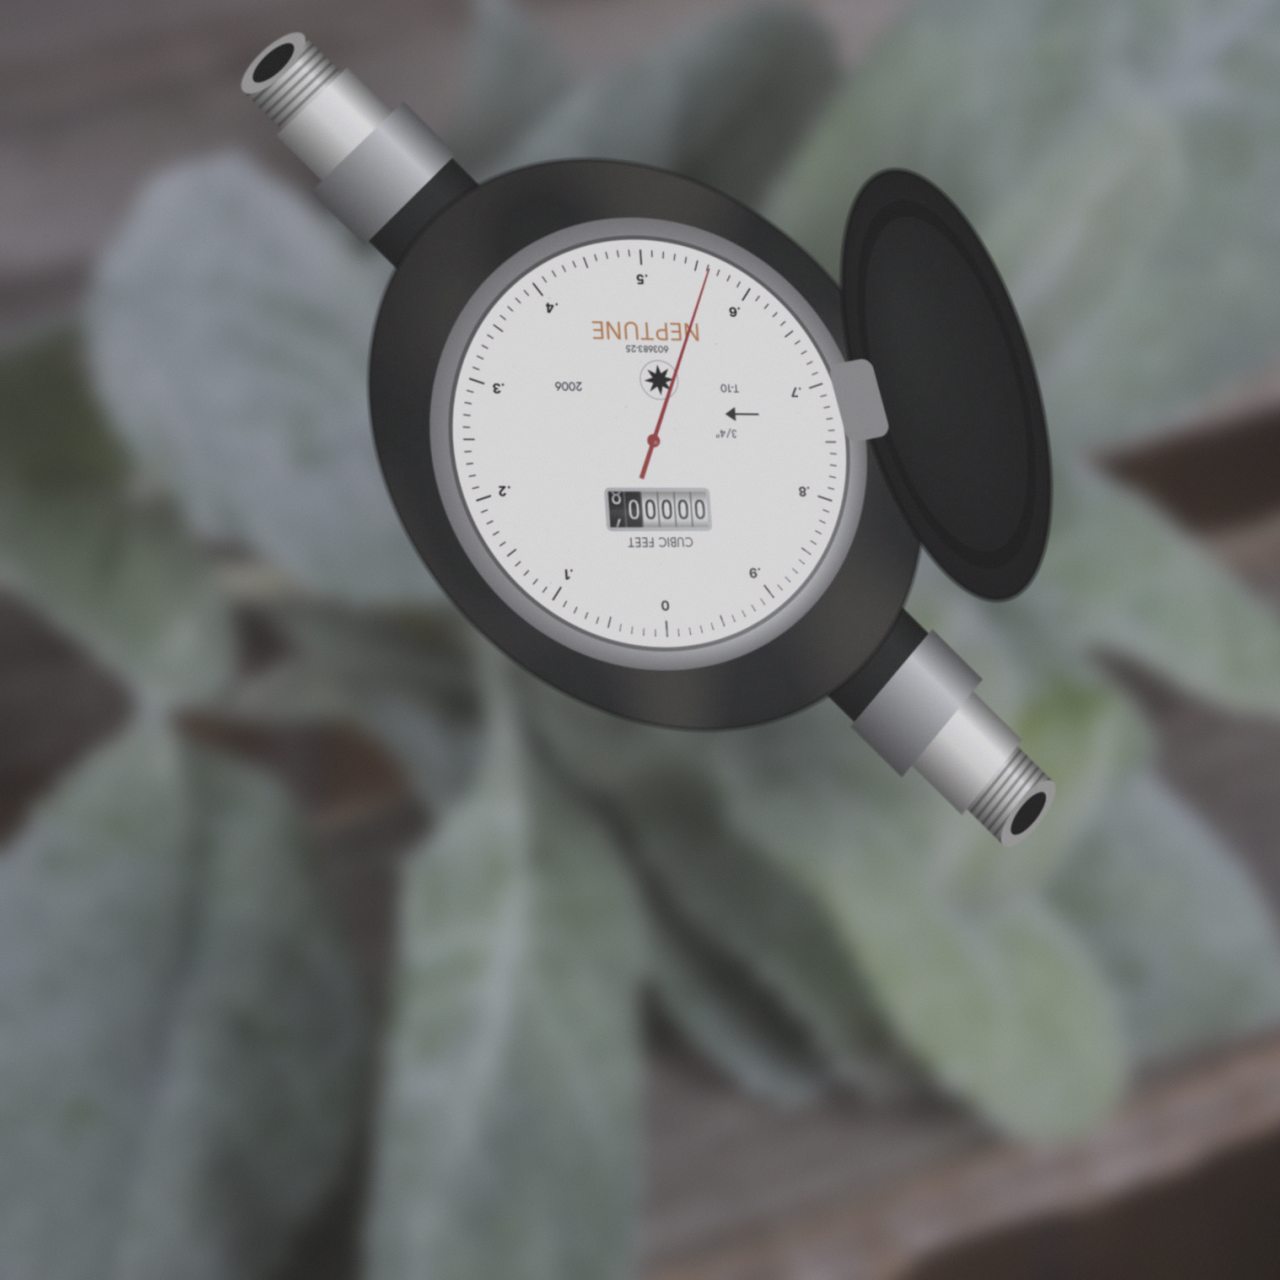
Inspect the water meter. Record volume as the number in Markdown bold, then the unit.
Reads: **7.56** ft³
